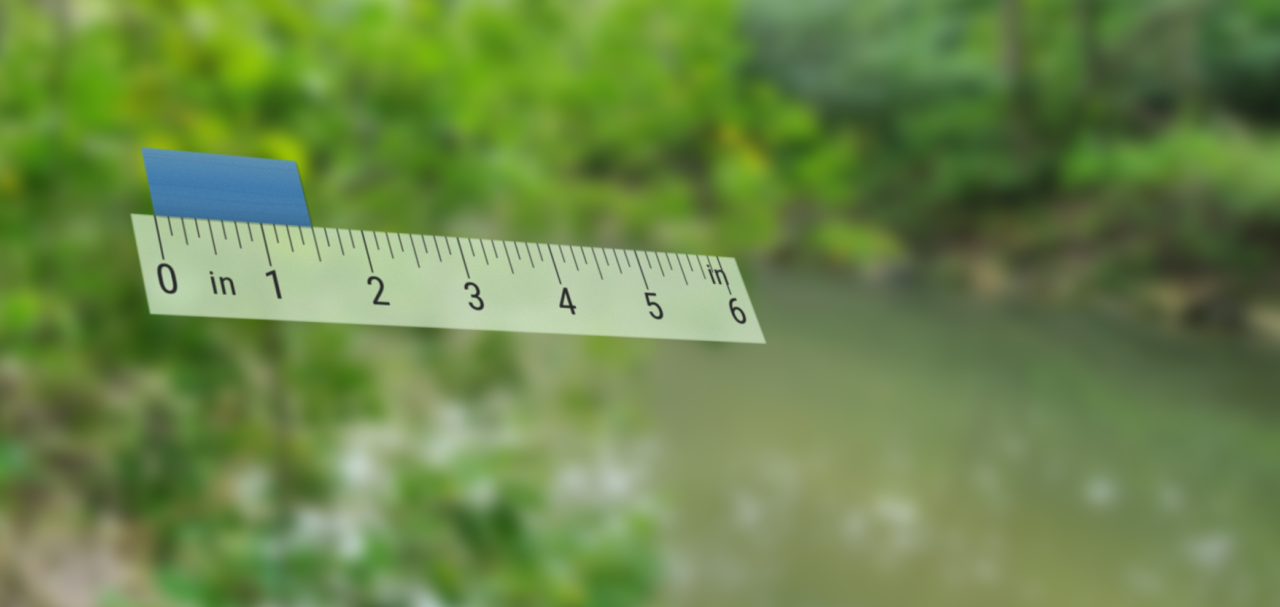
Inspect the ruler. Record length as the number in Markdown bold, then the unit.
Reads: **1.5** in
